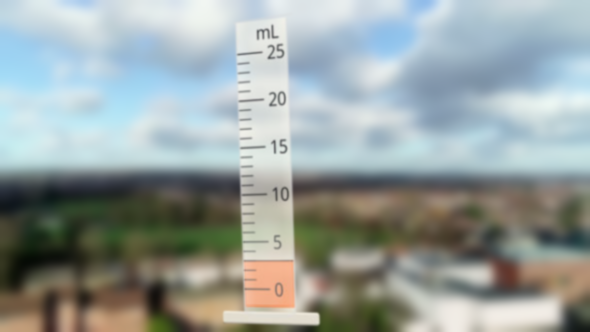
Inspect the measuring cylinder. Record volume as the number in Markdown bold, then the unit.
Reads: **3** mL
